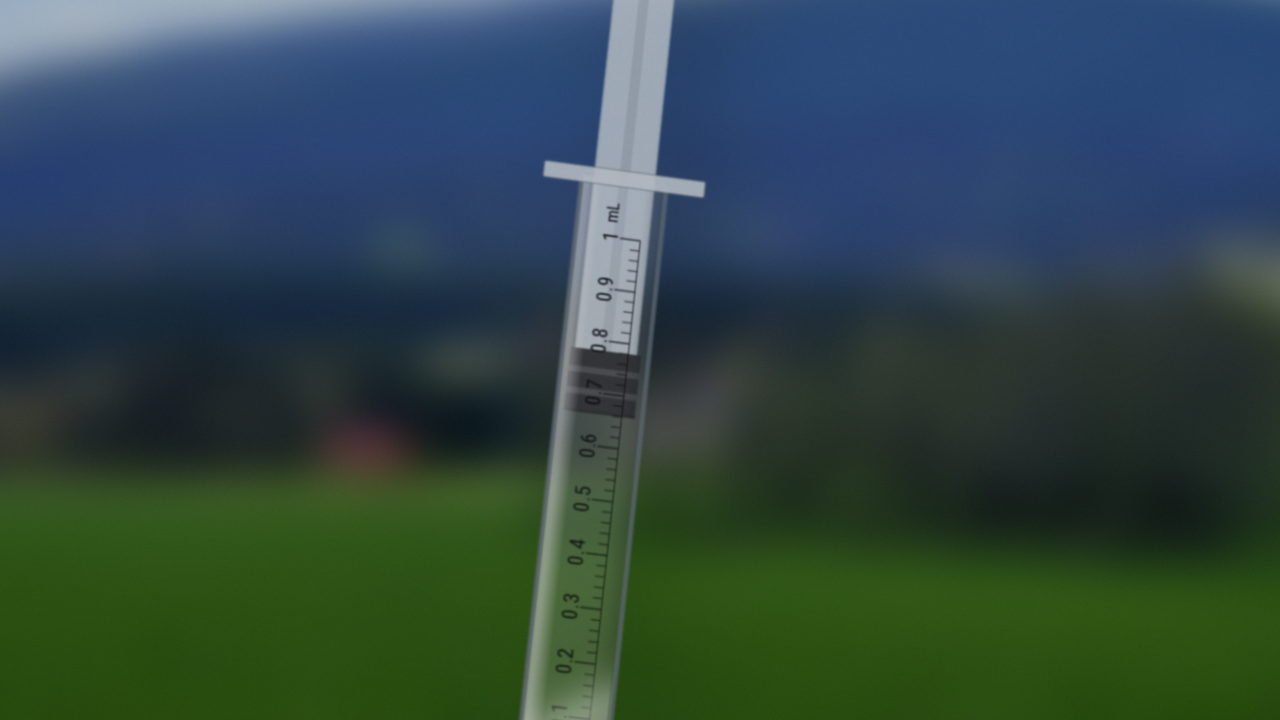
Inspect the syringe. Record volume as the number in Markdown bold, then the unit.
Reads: **0.66** mL
